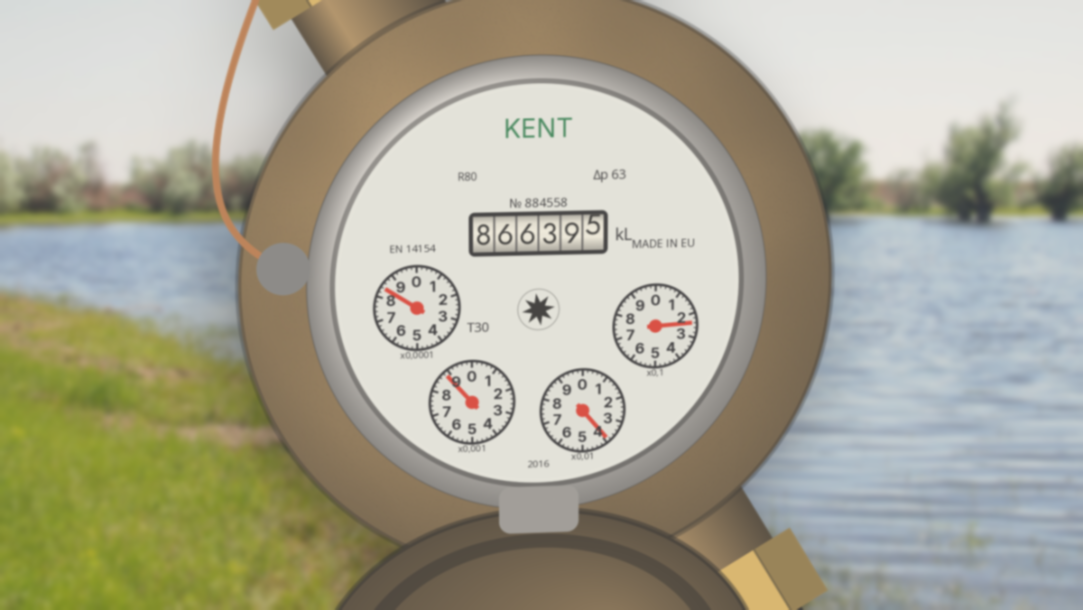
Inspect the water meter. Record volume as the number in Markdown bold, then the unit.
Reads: **866395.2388** kL
